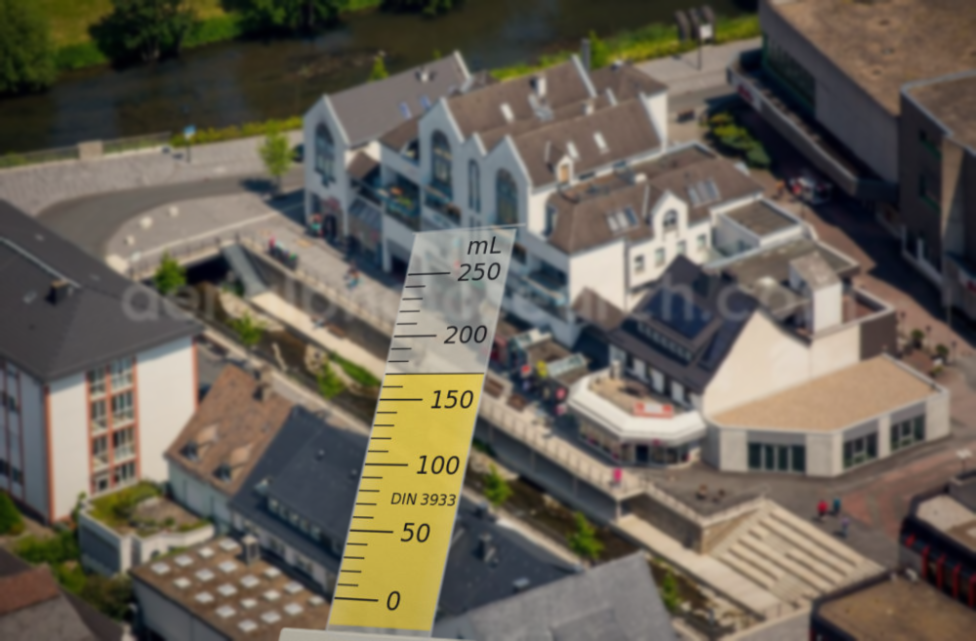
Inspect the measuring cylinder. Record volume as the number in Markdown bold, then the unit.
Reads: **170** mL
